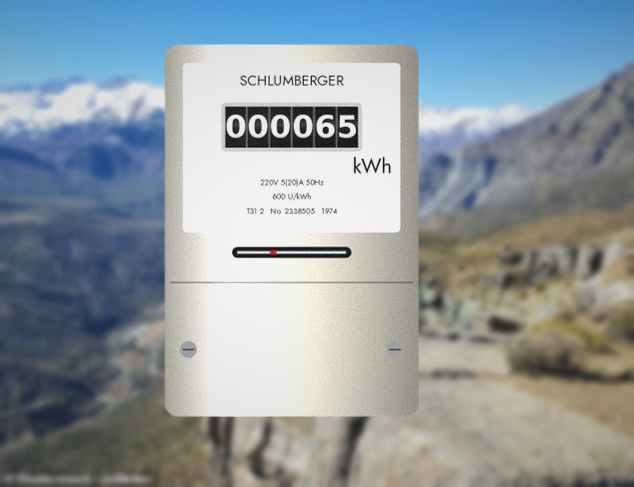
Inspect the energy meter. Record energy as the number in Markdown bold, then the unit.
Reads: **65** kWh
